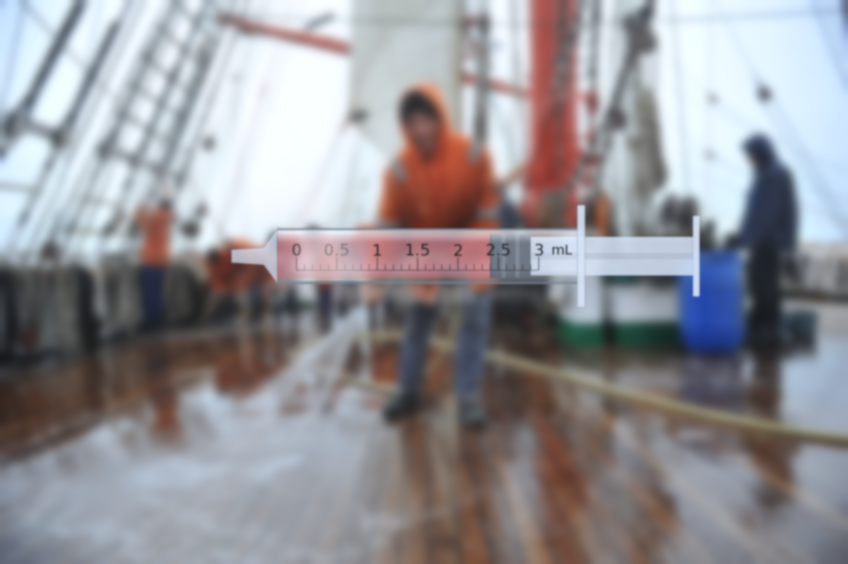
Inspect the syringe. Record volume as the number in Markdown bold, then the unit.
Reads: **2.4** mL
